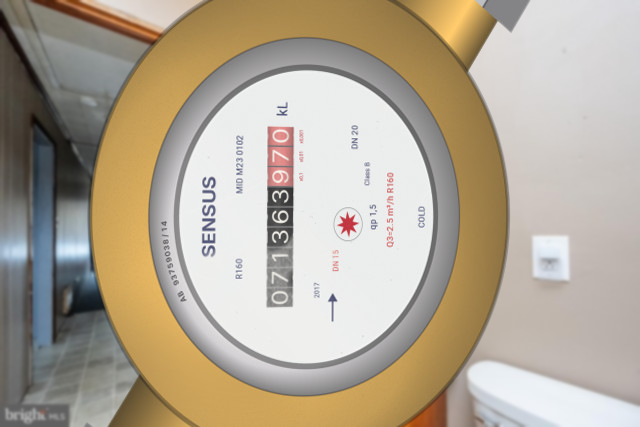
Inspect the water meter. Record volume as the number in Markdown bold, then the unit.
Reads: **71363.970** kL
